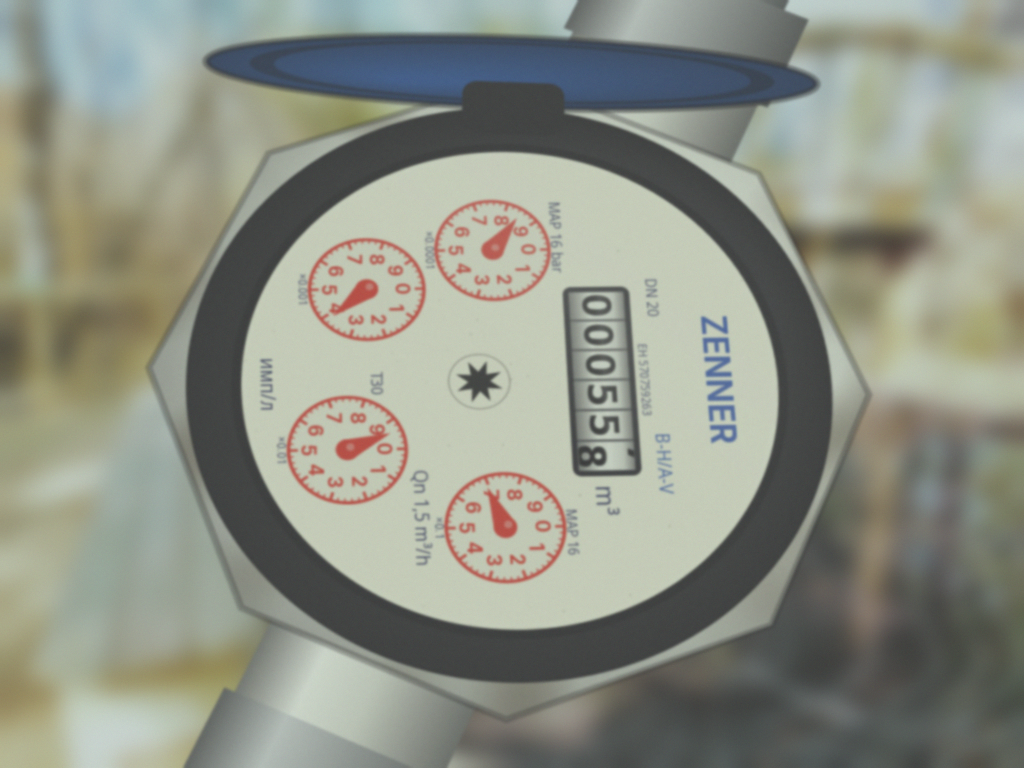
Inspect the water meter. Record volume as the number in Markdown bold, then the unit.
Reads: **557.6938** m³
